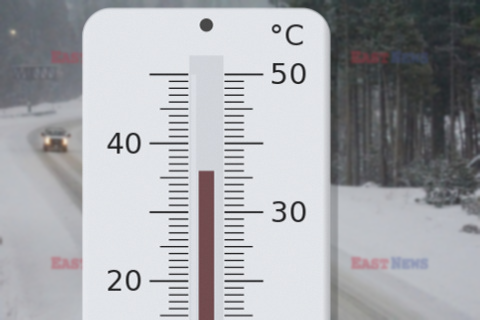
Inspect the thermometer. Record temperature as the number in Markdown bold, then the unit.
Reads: **36** °C
